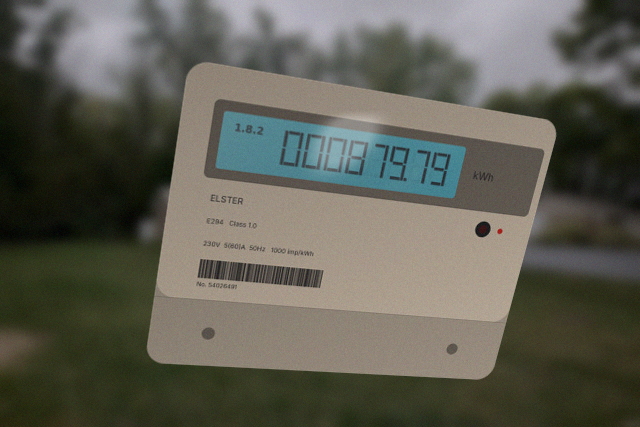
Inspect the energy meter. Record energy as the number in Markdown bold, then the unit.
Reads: **879.79** kWh
